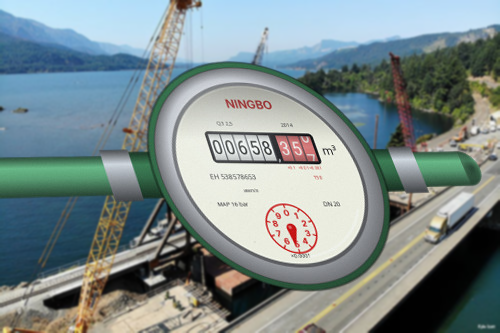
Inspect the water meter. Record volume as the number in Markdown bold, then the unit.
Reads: **658.3565** m³
